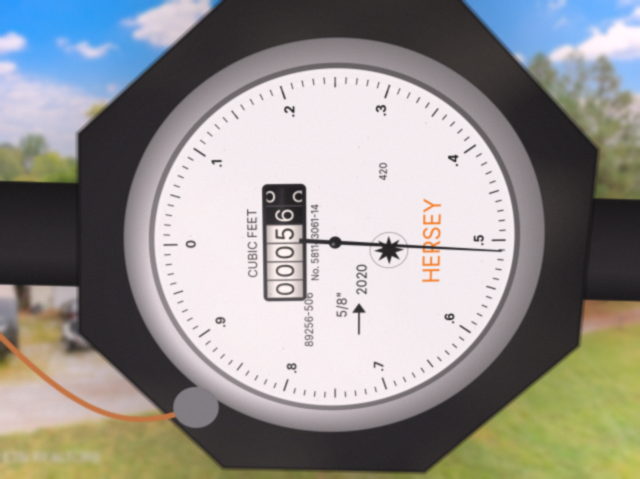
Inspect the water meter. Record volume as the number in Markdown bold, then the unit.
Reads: **568.51** ft³
